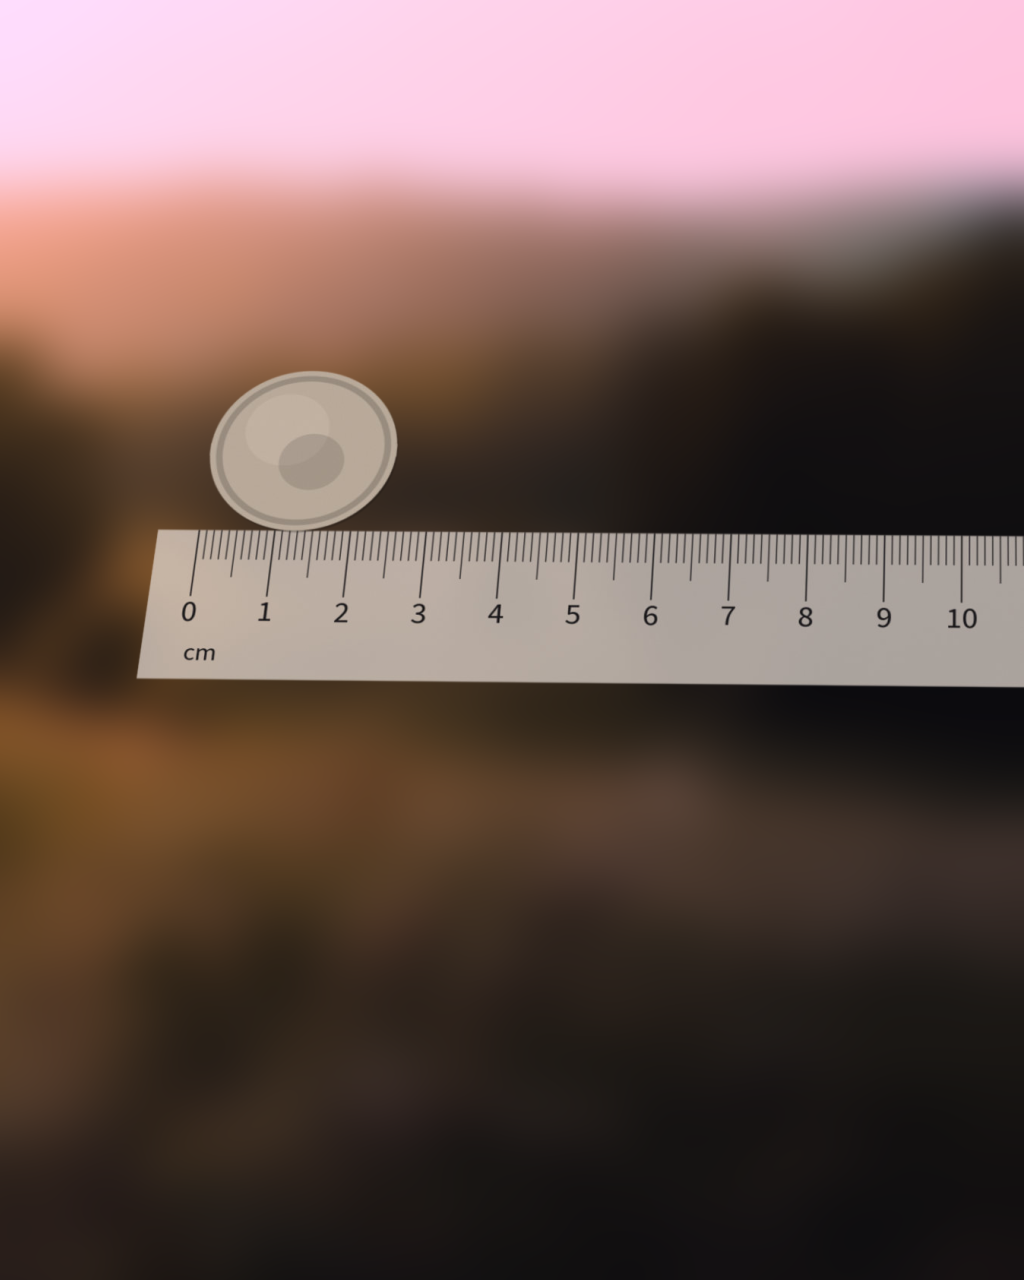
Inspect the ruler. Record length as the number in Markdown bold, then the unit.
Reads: **2.5** cm
